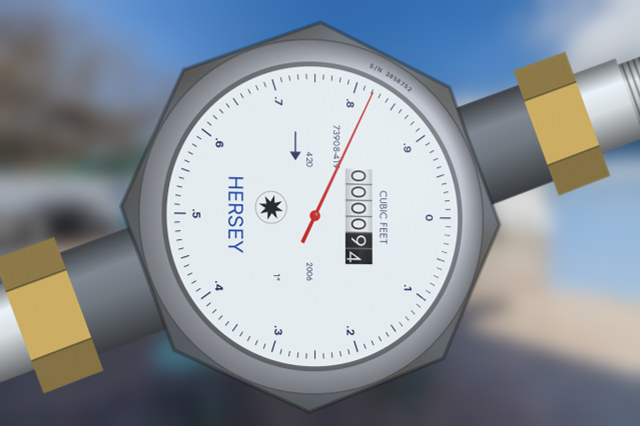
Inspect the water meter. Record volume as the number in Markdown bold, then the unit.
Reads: **93.82** ft³
